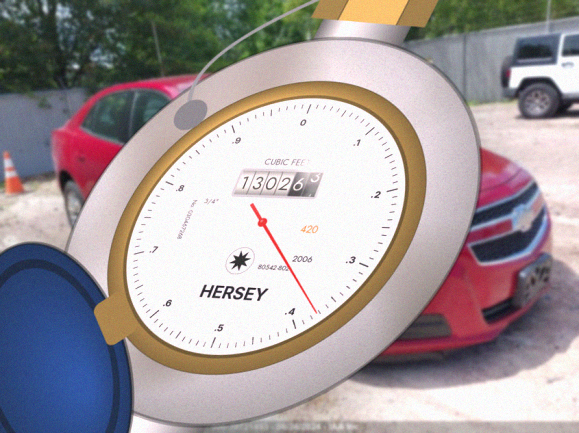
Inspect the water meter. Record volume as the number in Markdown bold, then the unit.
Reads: **130263.37** ft³
